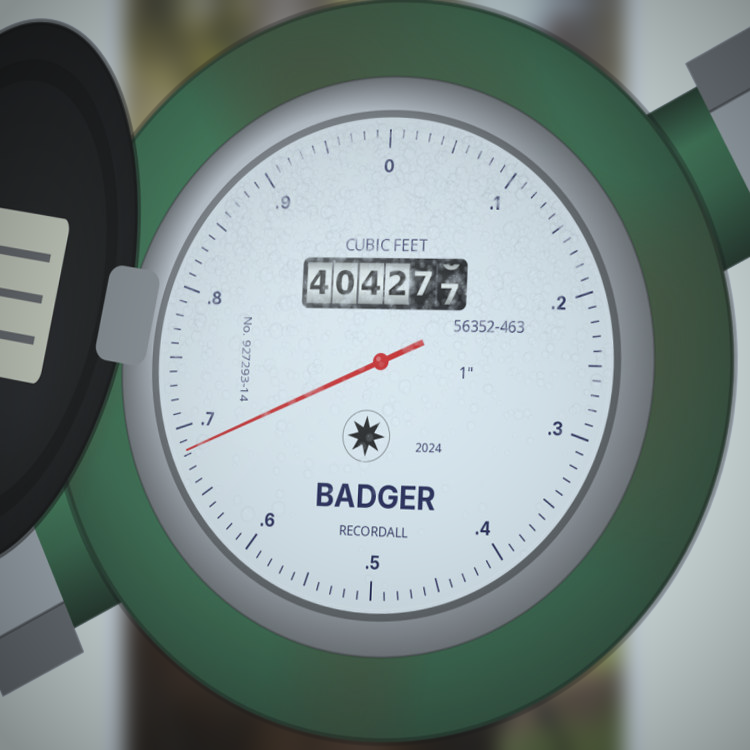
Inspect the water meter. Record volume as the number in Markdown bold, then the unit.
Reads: **404276.68** ft³
